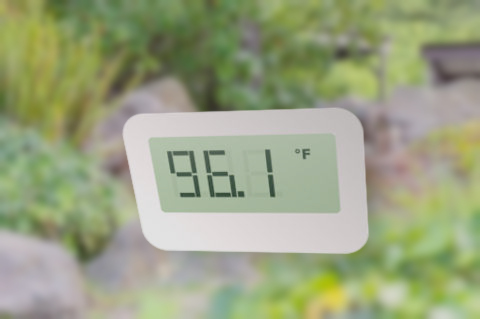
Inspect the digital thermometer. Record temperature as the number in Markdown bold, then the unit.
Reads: **96.1** °F
